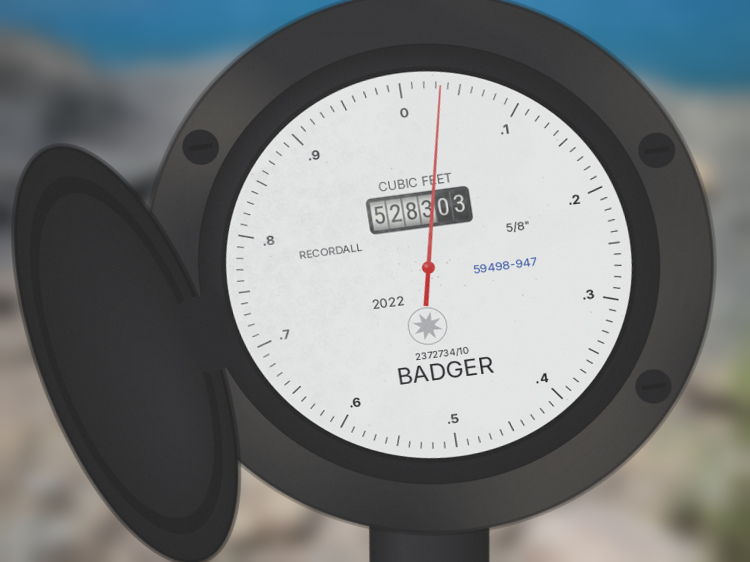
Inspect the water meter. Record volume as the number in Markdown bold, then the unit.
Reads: **528303.03** ft³
